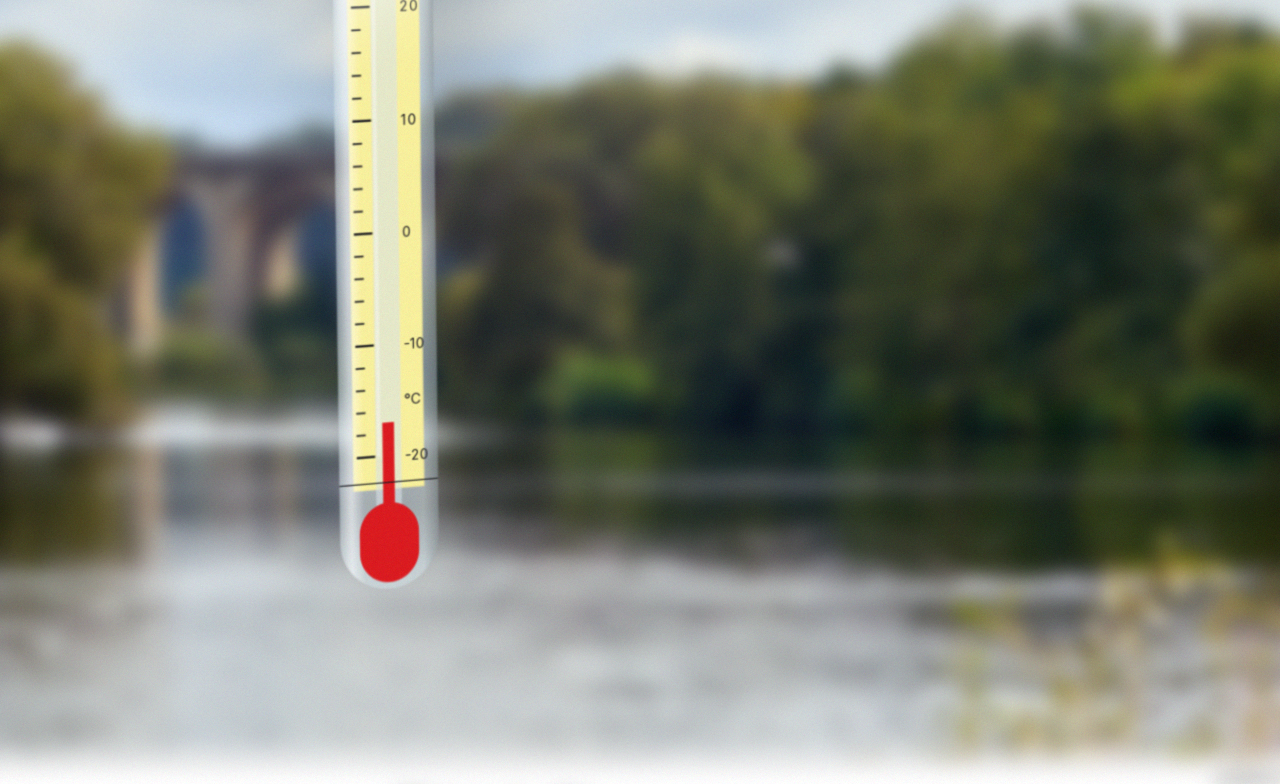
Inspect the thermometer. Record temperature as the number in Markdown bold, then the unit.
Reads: **-17** °C
